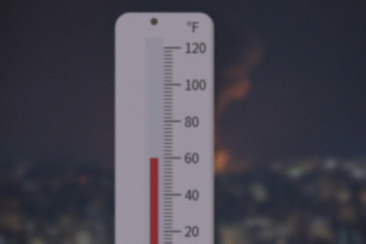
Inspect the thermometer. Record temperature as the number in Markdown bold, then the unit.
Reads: **60** °F
